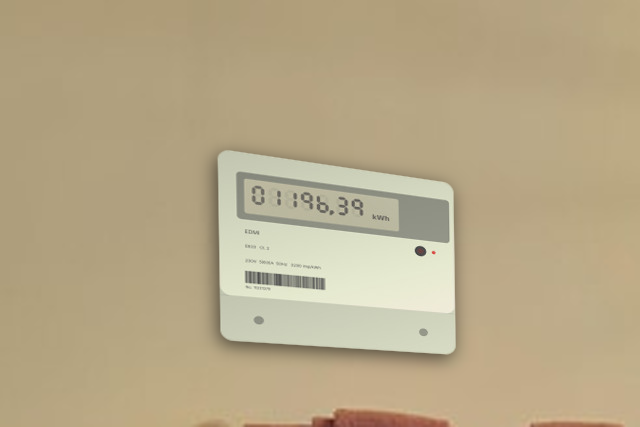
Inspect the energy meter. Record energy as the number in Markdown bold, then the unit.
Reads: **1196.39** kWh
